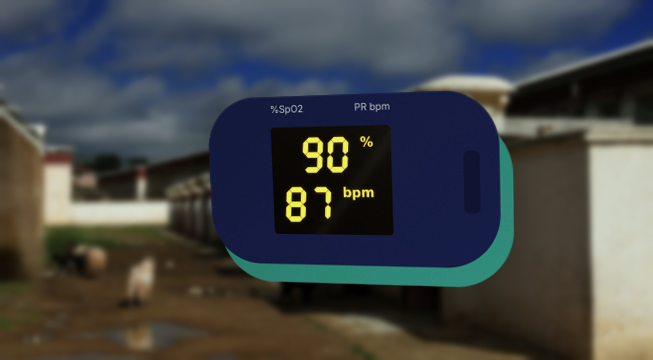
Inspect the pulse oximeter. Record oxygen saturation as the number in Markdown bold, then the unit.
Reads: **90** %
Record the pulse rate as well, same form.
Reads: **87** bpm
